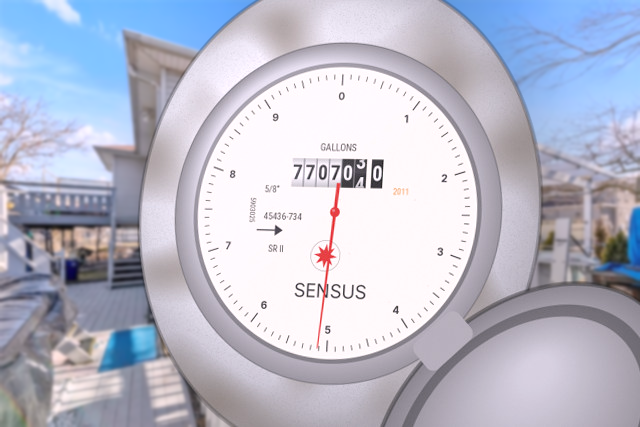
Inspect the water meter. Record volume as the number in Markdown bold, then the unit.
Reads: **7707035.1** gal
